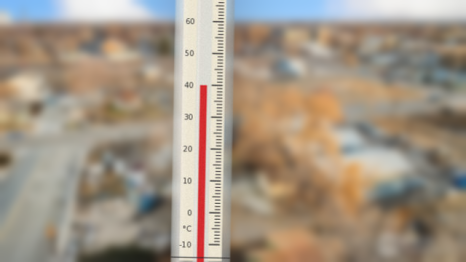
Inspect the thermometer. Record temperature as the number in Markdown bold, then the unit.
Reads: **40** °C
